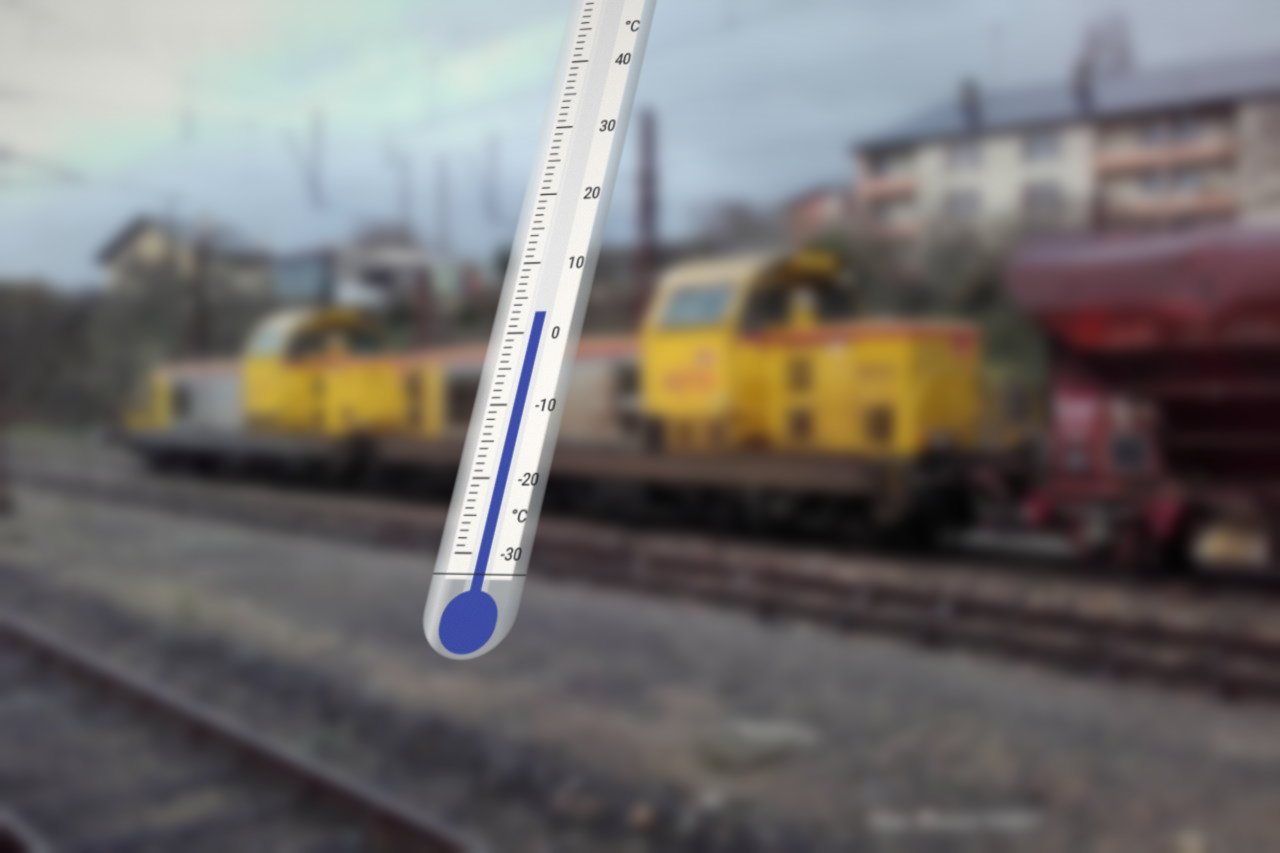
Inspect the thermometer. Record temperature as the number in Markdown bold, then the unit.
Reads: **3** °C
